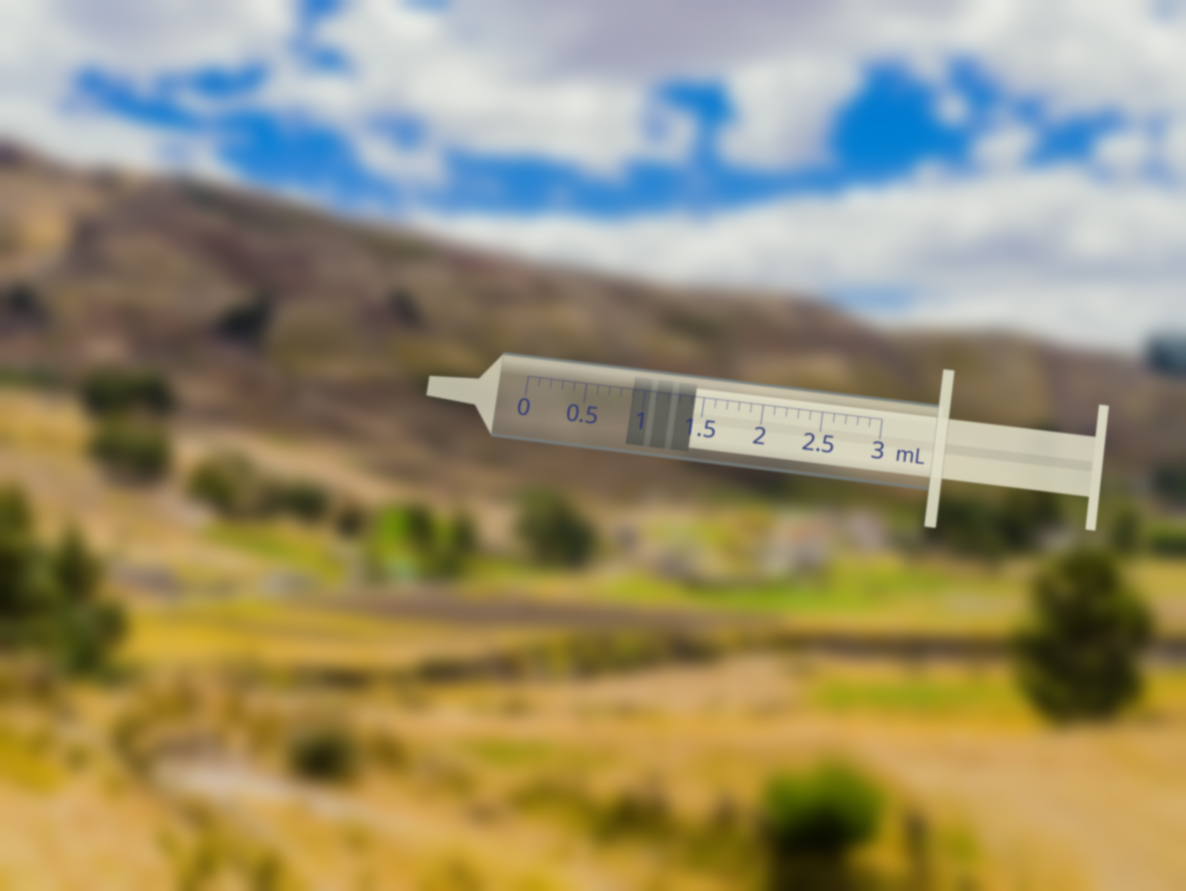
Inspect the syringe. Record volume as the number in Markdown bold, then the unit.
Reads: **0.9** mL
